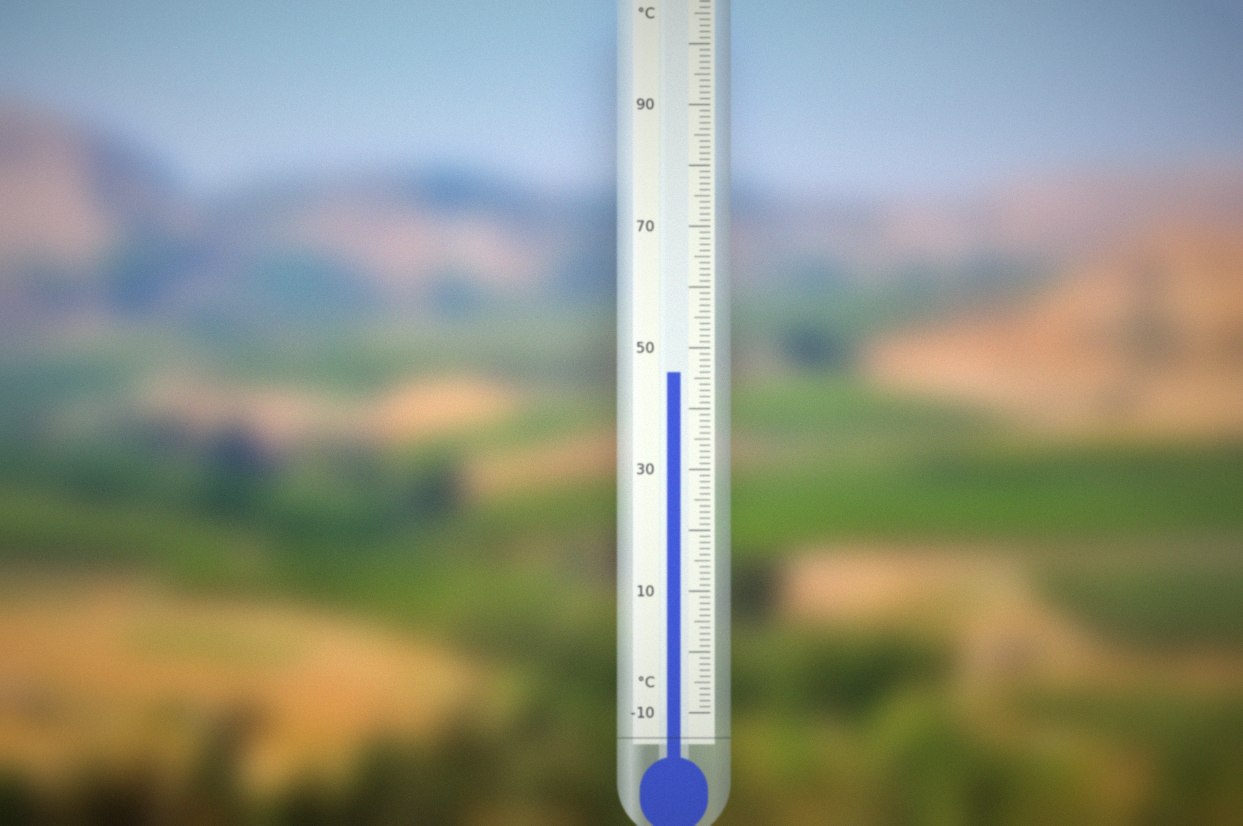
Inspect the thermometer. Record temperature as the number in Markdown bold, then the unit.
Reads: **46** °C
